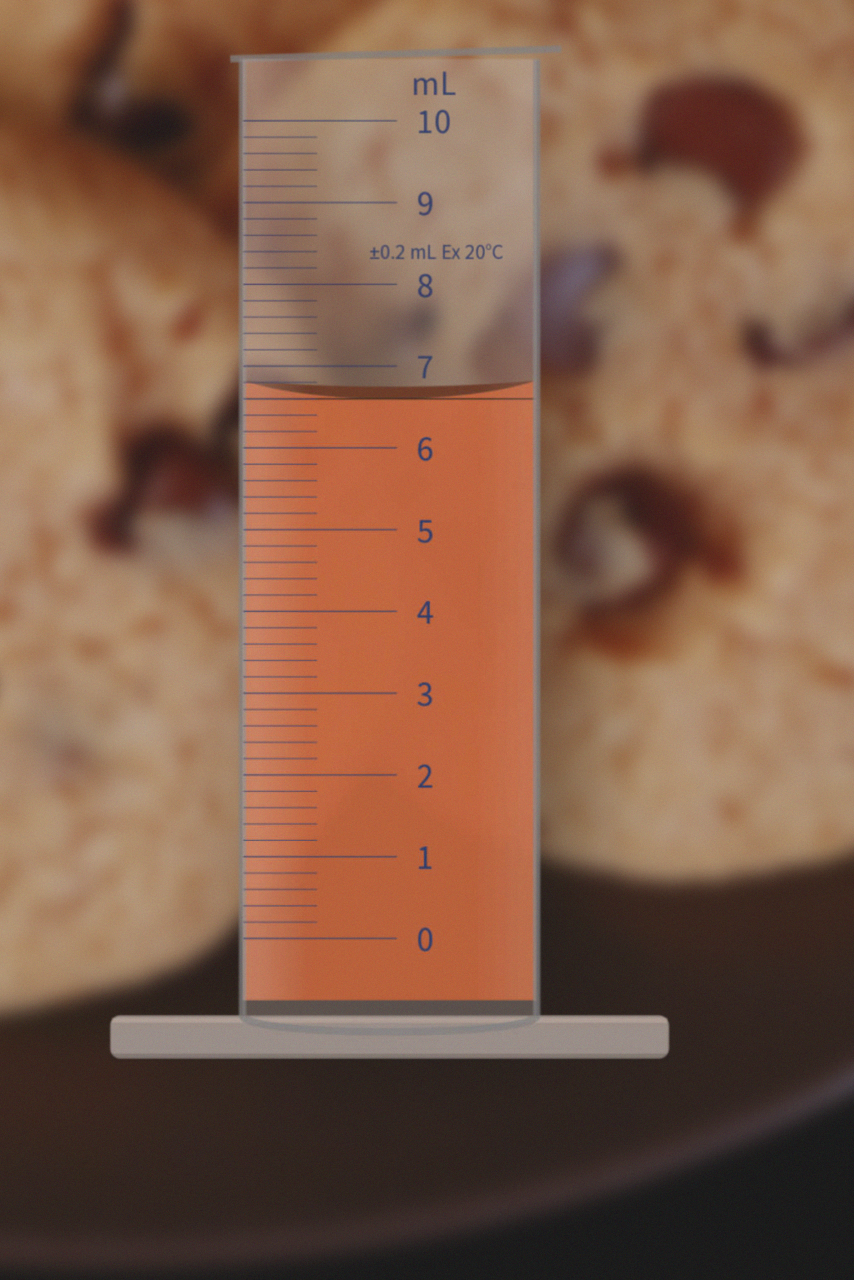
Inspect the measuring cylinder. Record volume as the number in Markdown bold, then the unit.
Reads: **6.6** mL
